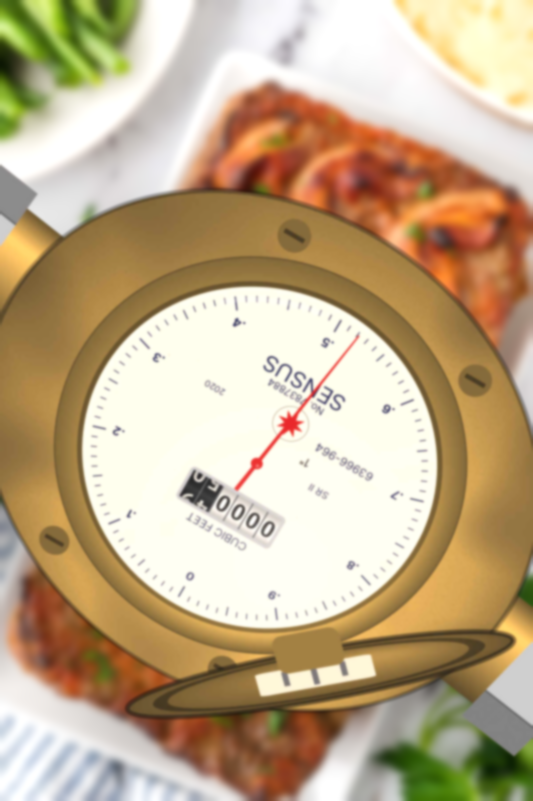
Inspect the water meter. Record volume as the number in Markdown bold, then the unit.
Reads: **49.52** ft³
